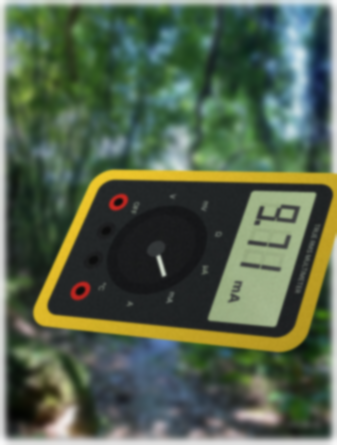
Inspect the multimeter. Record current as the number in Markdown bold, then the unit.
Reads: **9.71** mA
